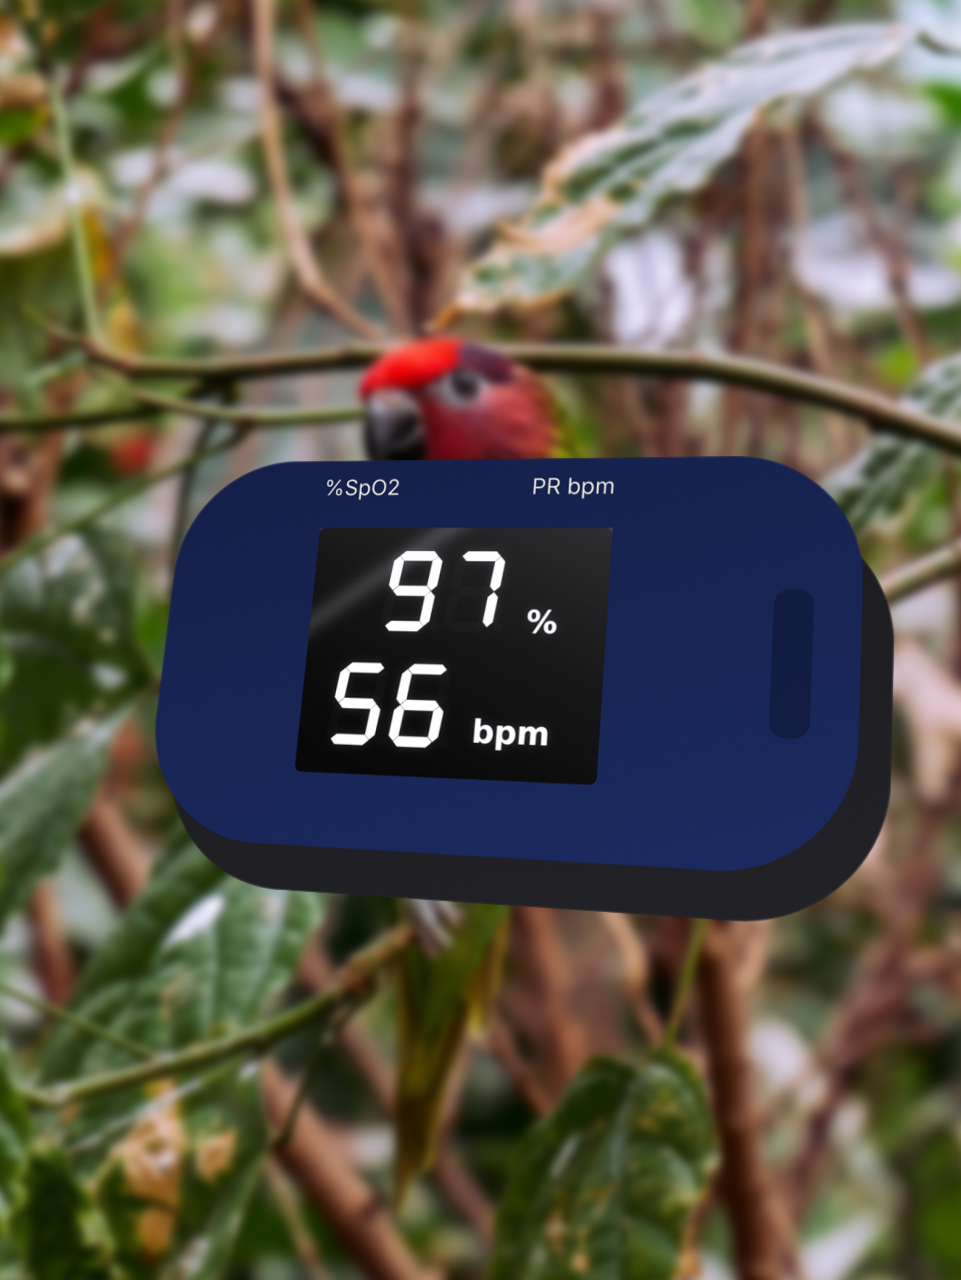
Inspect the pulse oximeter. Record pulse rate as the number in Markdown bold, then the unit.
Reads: **56** bpm
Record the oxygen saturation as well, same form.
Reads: **97** %
